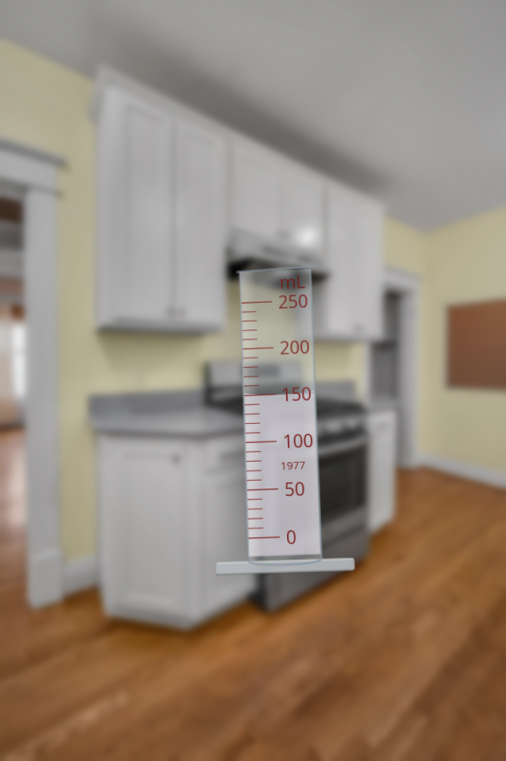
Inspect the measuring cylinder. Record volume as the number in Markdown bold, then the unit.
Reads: **150** mL
